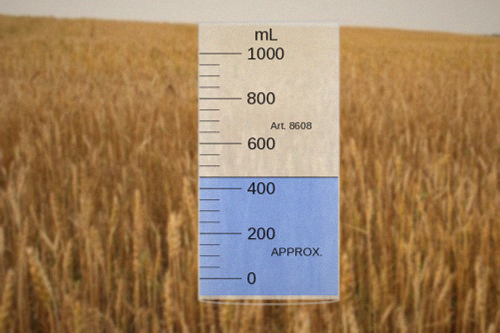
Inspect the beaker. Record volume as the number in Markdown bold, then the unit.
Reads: **450** mL
